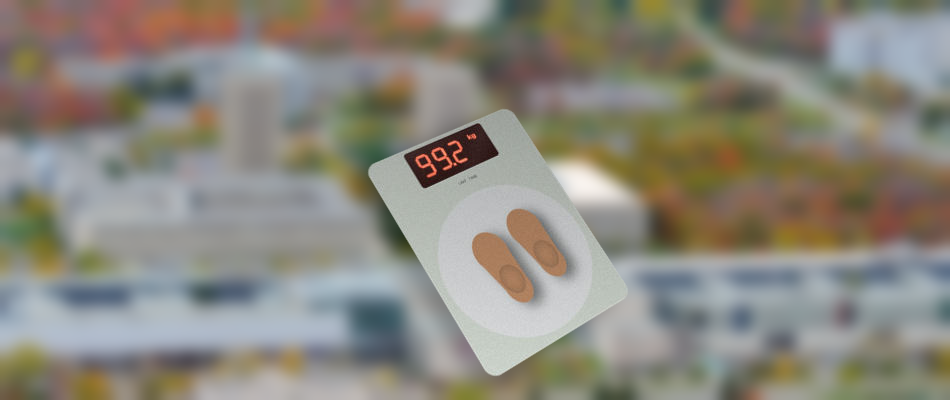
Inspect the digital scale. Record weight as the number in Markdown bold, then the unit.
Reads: **99.2** kg
